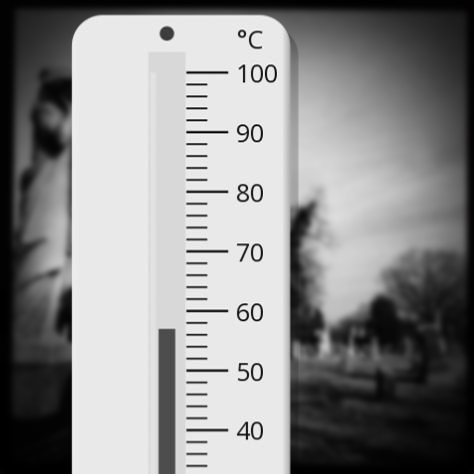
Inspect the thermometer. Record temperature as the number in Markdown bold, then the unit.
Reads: **57** °C
